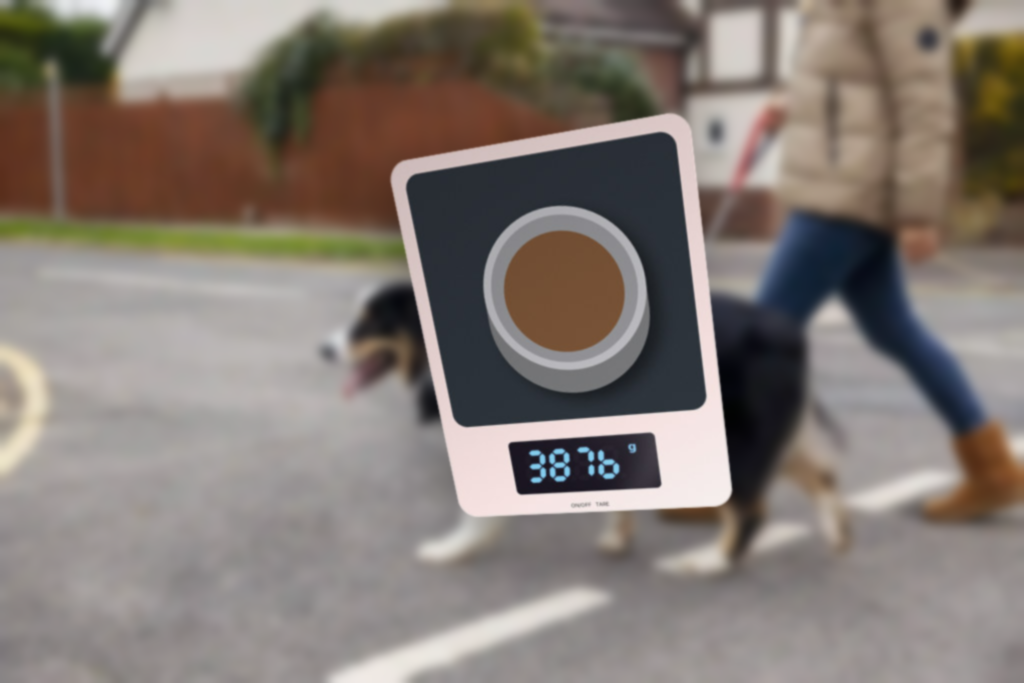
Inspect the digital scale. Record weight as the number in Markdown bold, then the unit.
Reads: **3876** g
